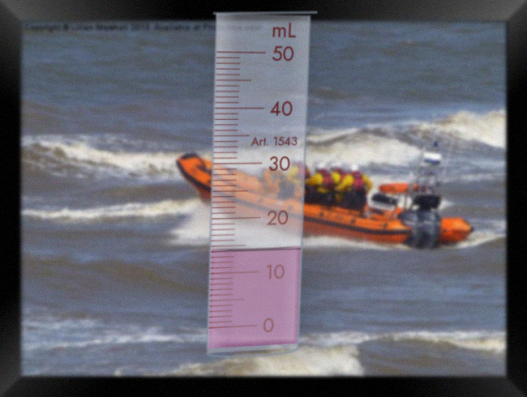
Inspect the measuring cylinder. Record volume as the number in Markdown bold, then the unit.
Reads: **14** mL
